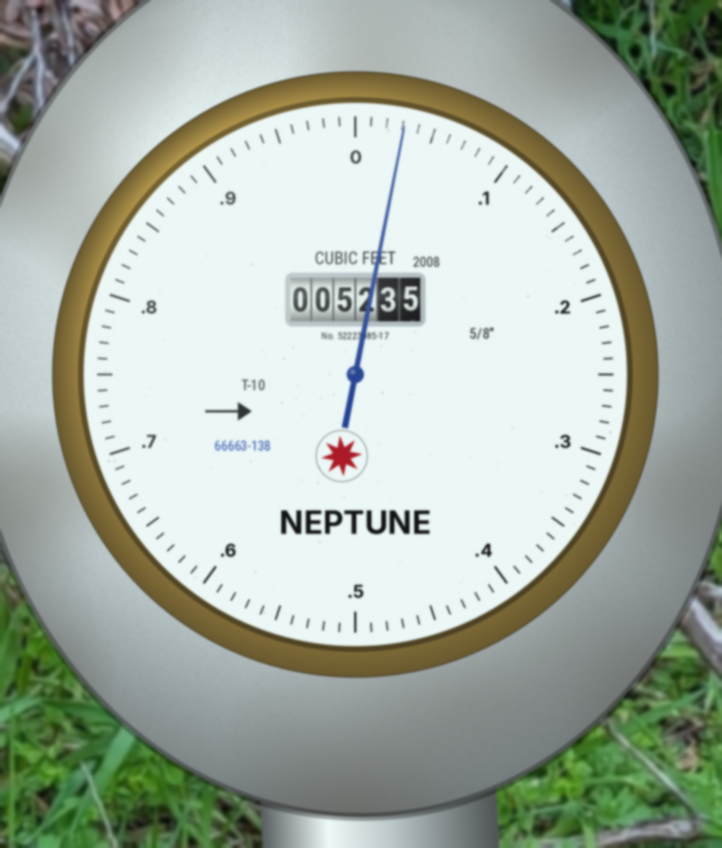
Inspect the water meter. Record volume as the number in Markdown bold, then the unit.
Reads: **5235.03** ft³
